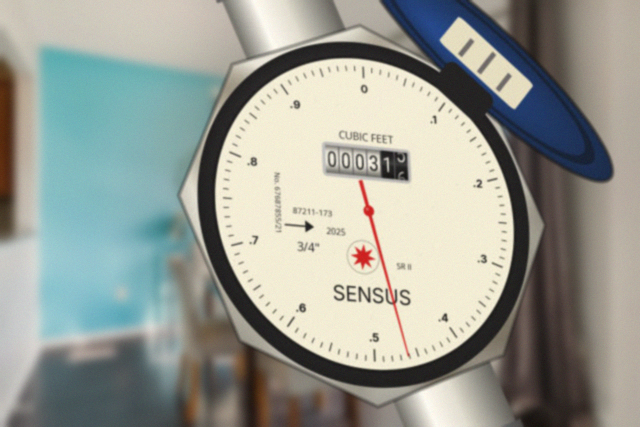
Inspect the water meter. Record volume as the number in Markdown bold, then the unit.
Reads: **315.46** ft³
